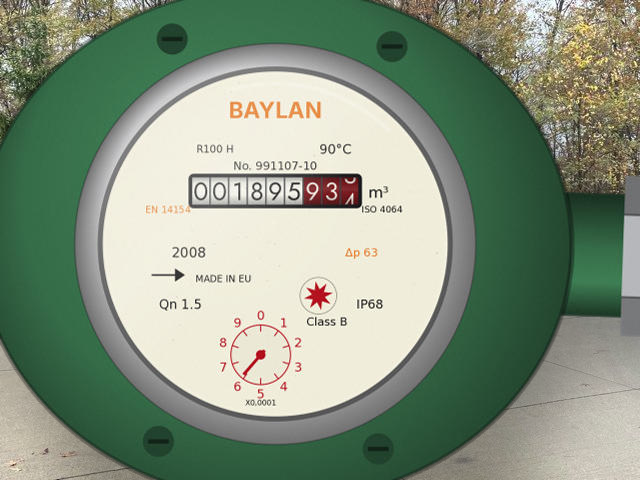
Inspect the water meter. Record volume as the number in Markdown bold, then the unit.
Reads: **1895.9336** m³
